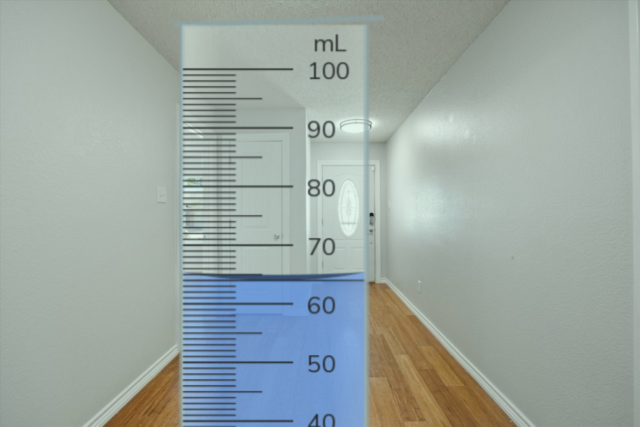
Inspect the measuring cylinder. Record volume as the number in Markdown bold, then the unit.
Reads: **64** mL
